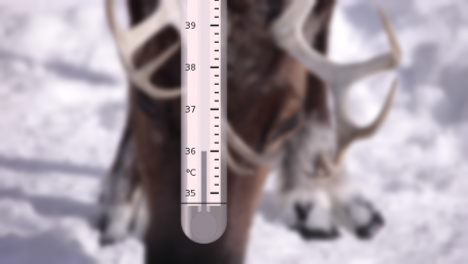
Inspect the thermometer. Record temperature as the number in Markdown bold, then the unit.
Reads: **36** °C
